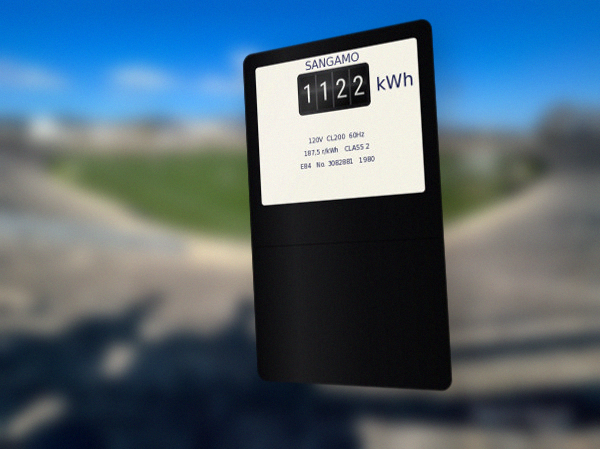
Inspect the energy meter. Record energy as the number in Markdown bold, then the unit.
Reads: **1122** kWh
